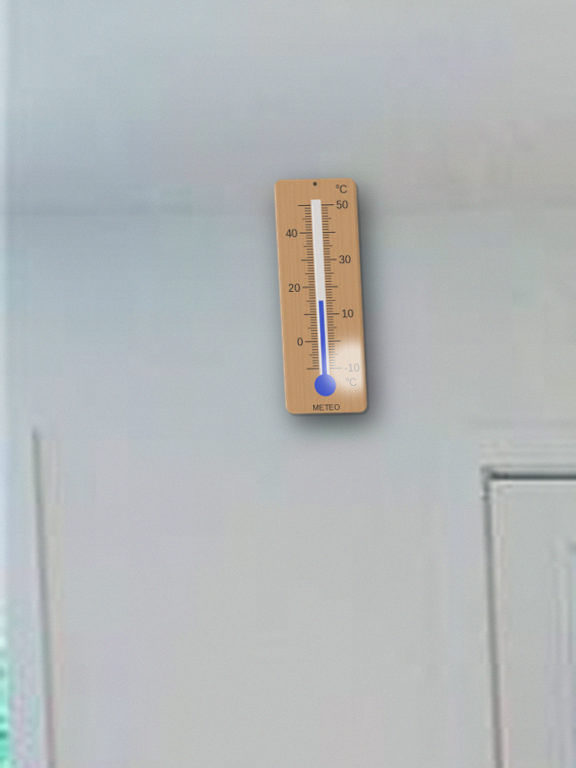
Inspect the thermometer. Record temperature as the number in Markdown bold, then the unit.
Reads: **15** °C
